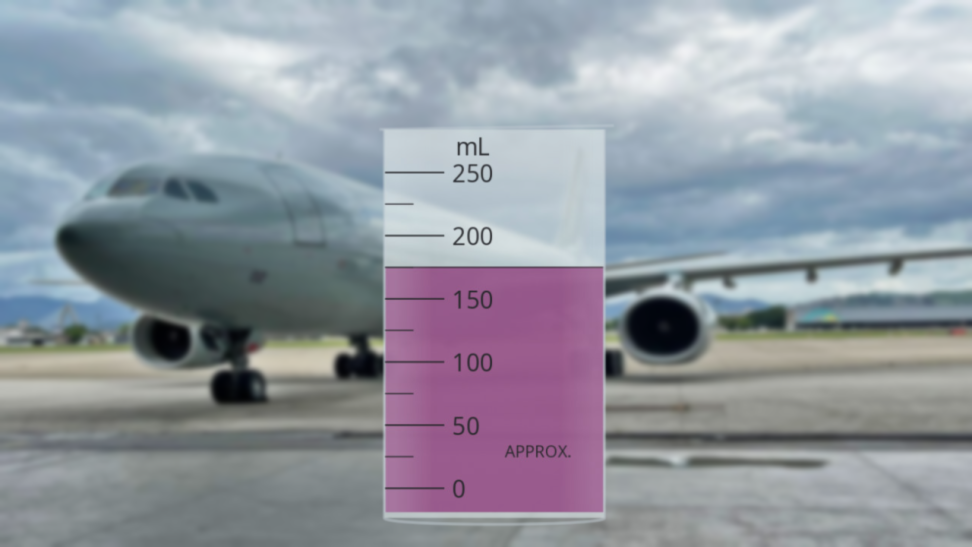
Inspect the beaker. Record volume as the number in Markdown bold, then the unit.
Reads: **175** mL
